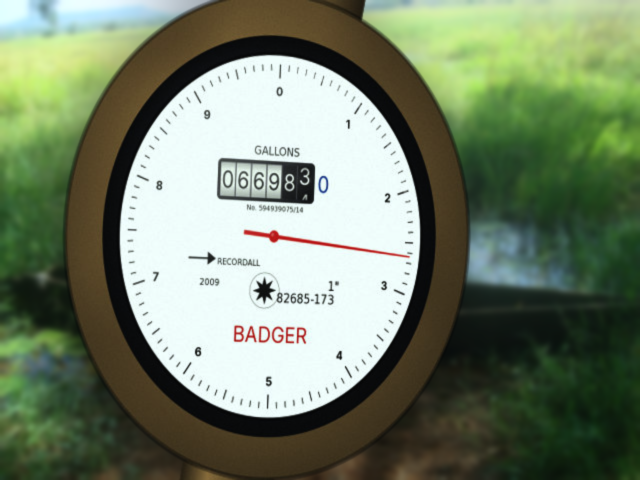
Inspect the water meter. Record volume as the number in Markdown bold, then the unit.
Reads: **669832.6** gal
